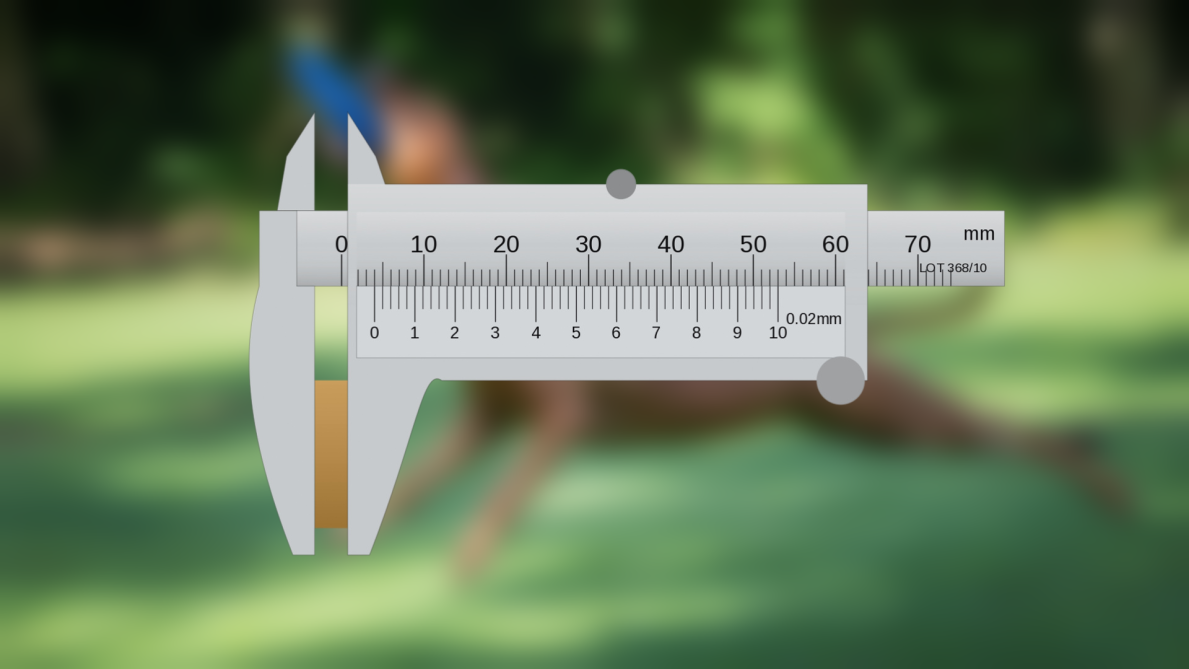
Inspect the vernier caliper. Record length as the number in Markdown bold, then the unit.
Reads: **4.0** mm
